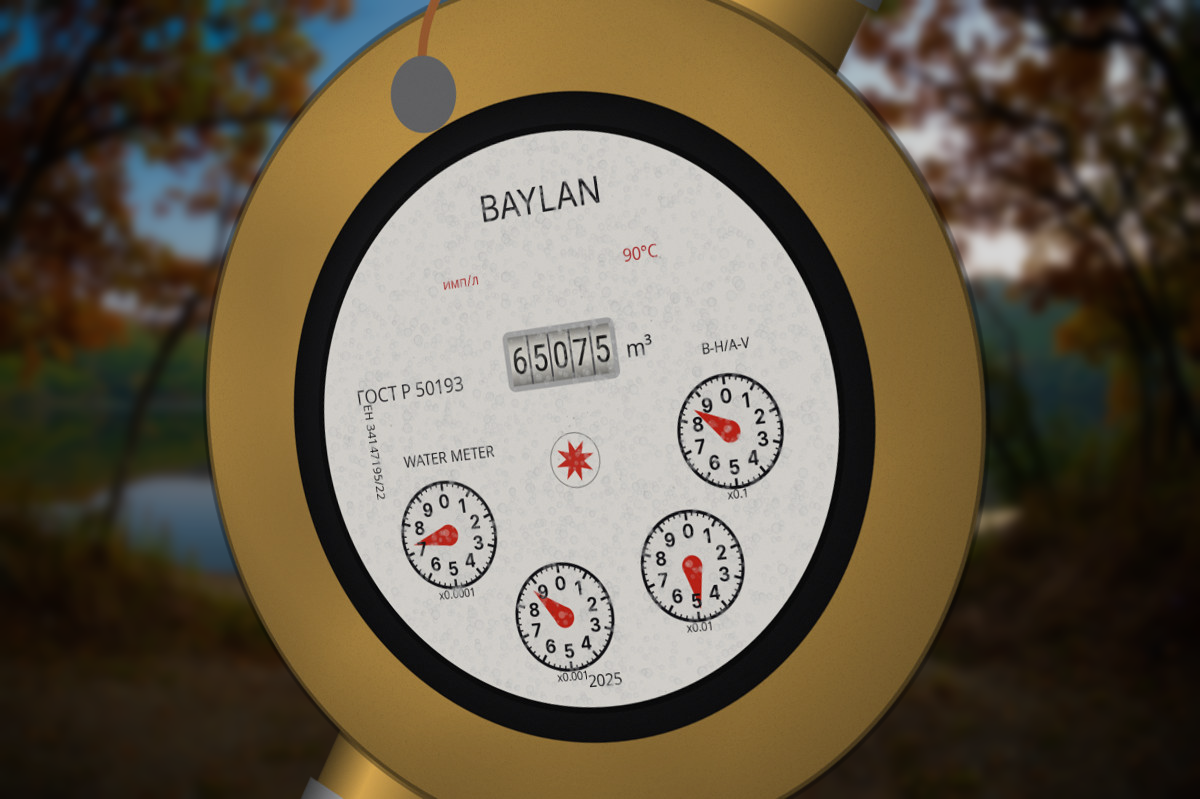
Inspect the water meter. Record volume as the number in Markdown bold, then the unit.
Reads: **65075.8487** m³
